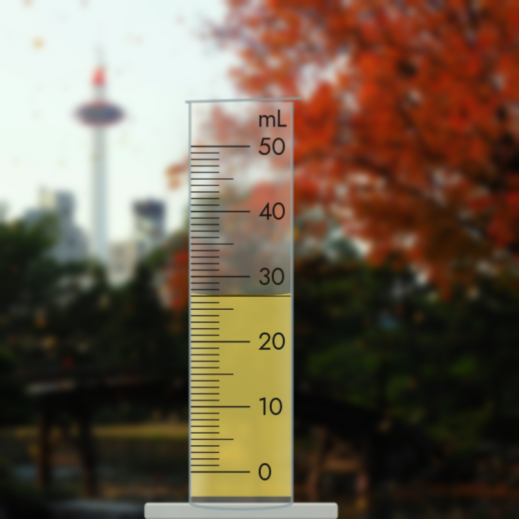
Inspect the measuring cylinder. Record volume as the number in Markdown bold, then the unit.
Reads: **27** mL
